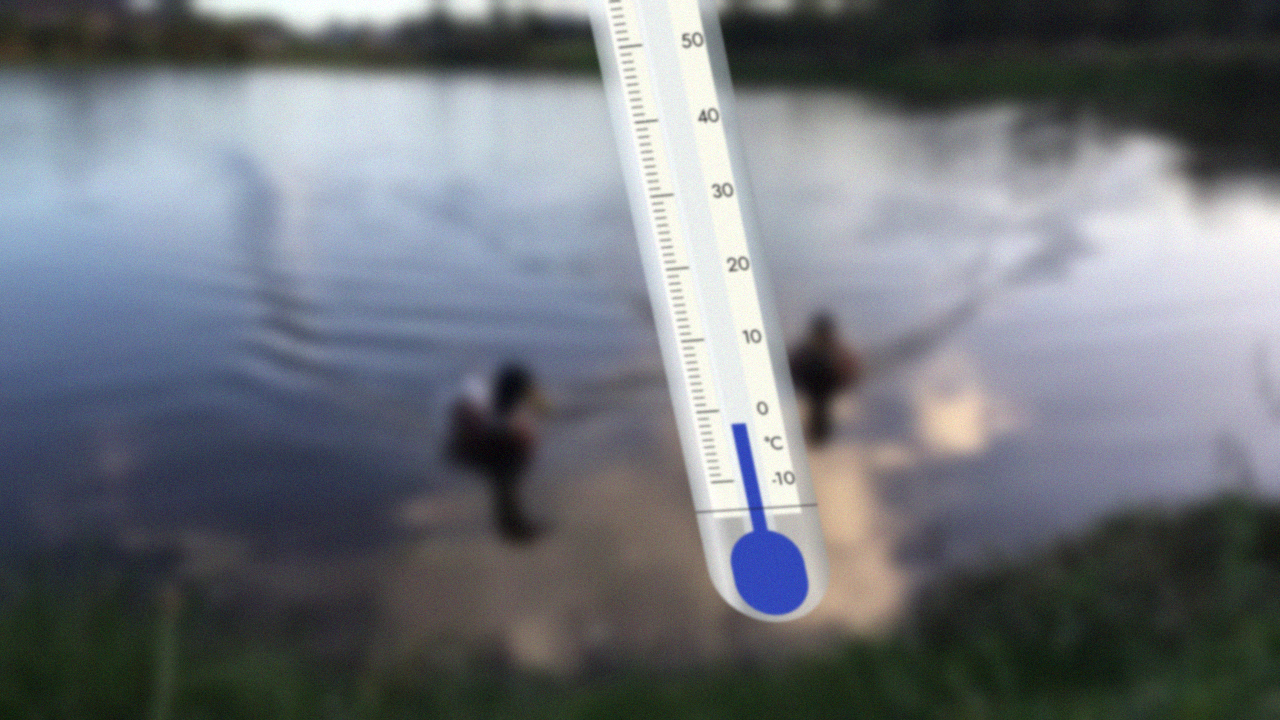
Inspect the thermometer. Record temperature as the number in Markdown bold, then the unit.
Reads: **-2** °C
